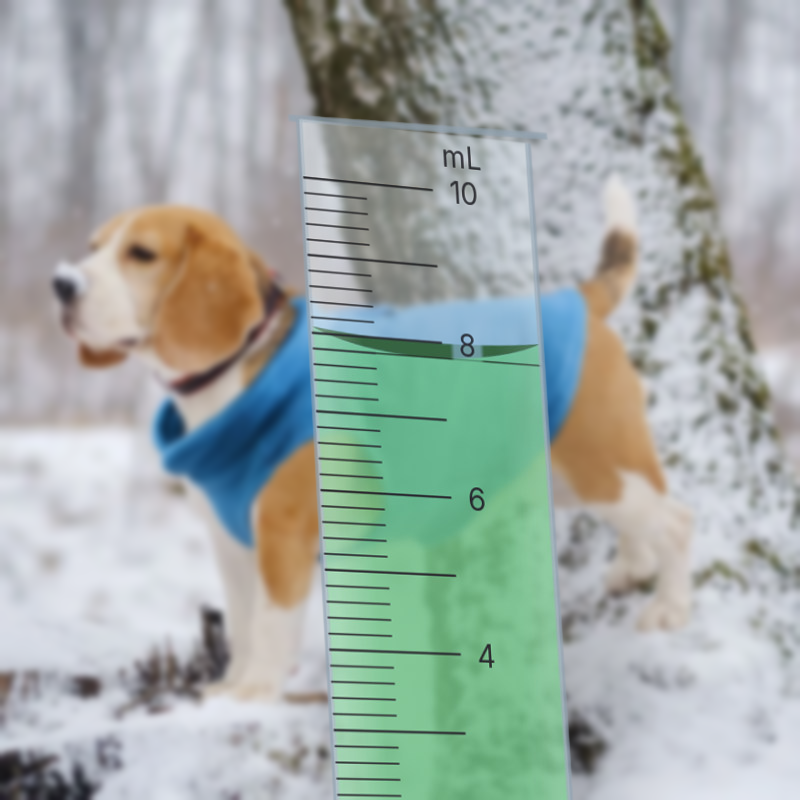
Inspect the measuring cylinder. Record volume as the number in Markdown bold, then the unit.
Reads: **7.8** mL
